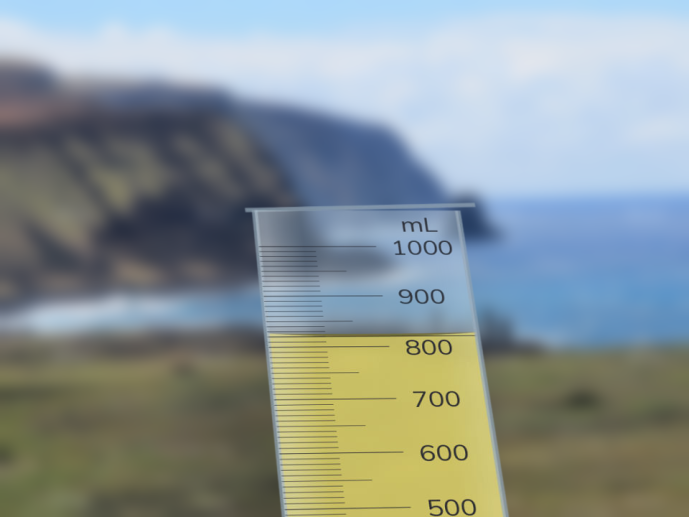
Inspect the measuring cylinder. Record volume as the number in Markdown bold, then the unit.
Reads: **820** mL
